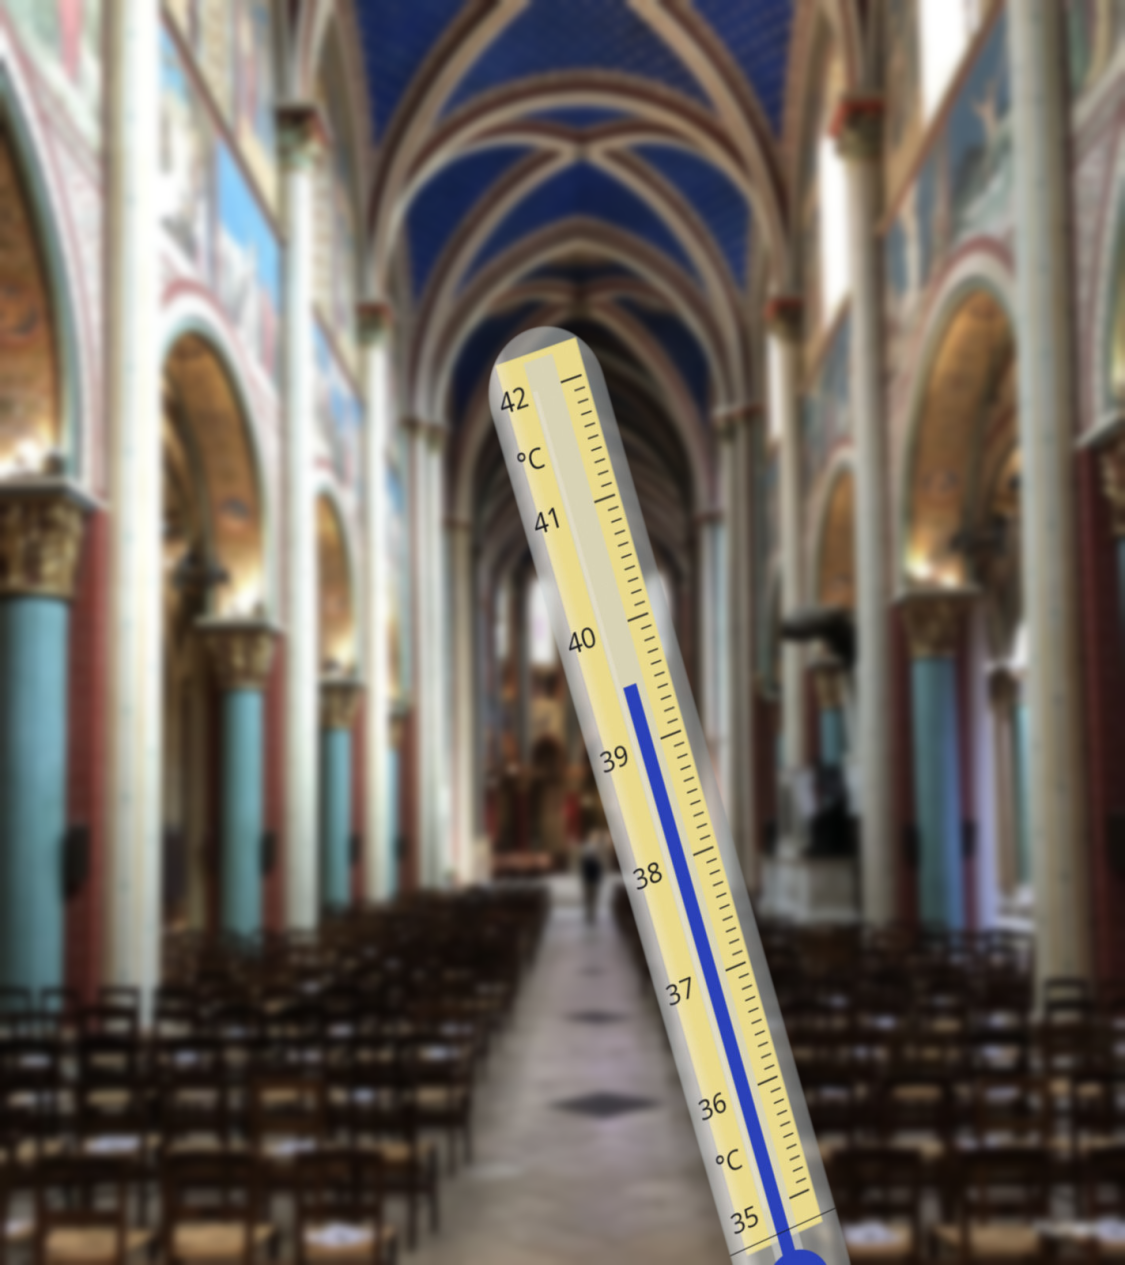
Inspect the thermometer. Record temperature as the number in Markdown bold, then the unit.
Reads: **39.5** °C
